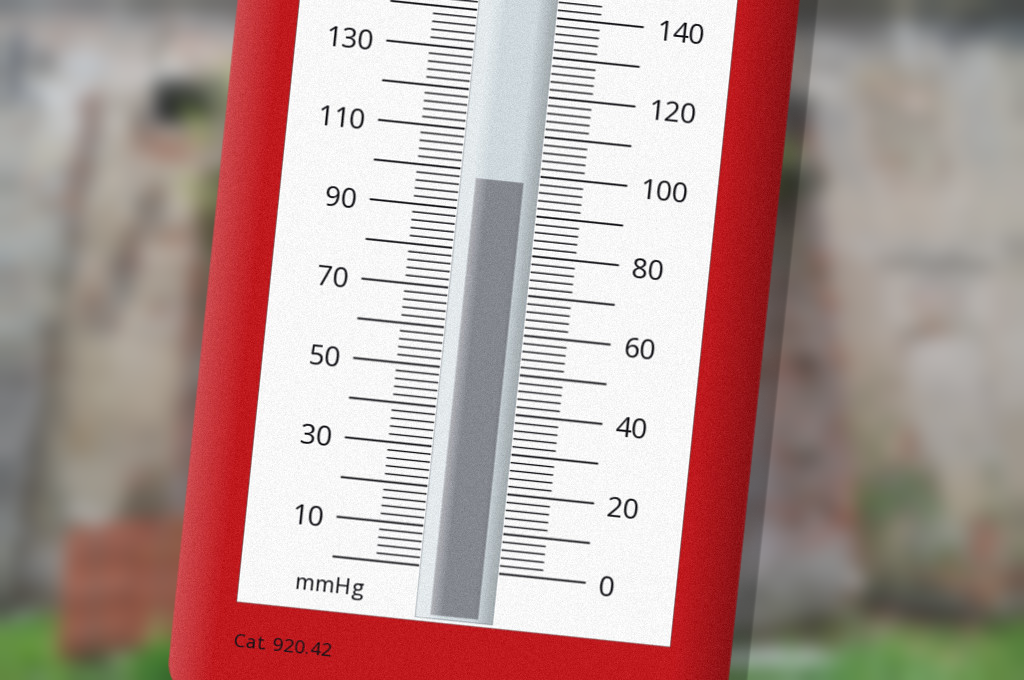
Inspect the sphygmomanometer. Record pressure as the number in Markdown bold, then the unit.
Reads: **98** mmHg
